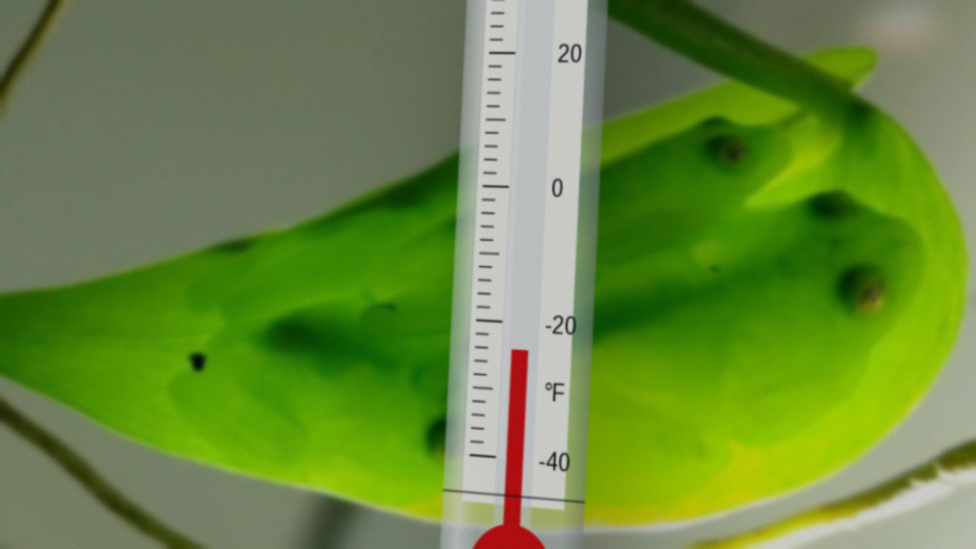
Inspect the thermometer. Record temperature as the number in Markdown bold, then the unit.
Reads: **-24** °F
